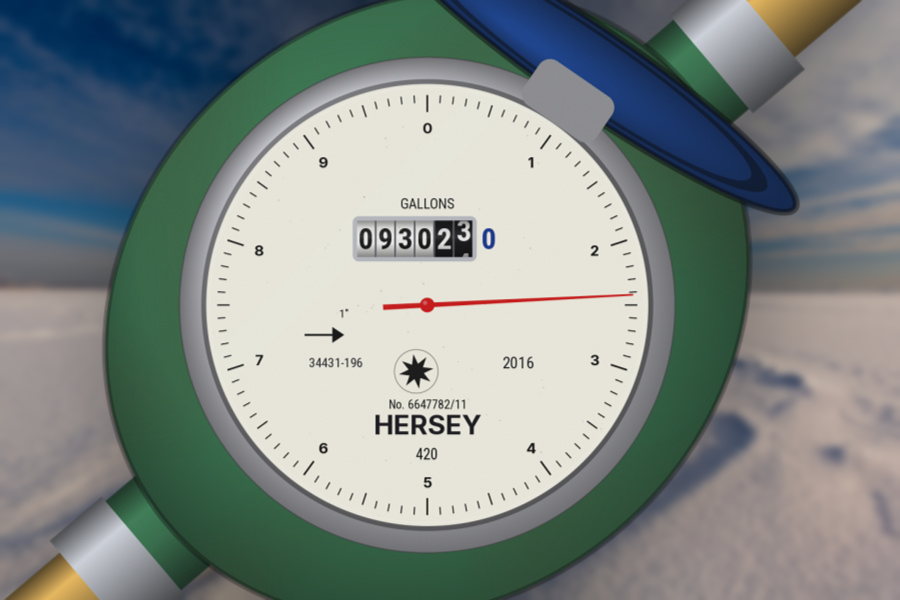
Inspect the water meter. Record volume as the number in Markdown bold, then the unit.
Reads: **930232.4** gal
